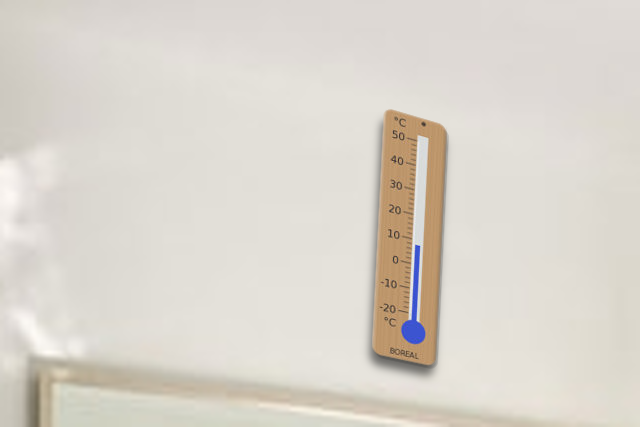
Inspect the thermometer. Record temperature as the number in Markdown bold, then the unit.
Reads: **8** °C
